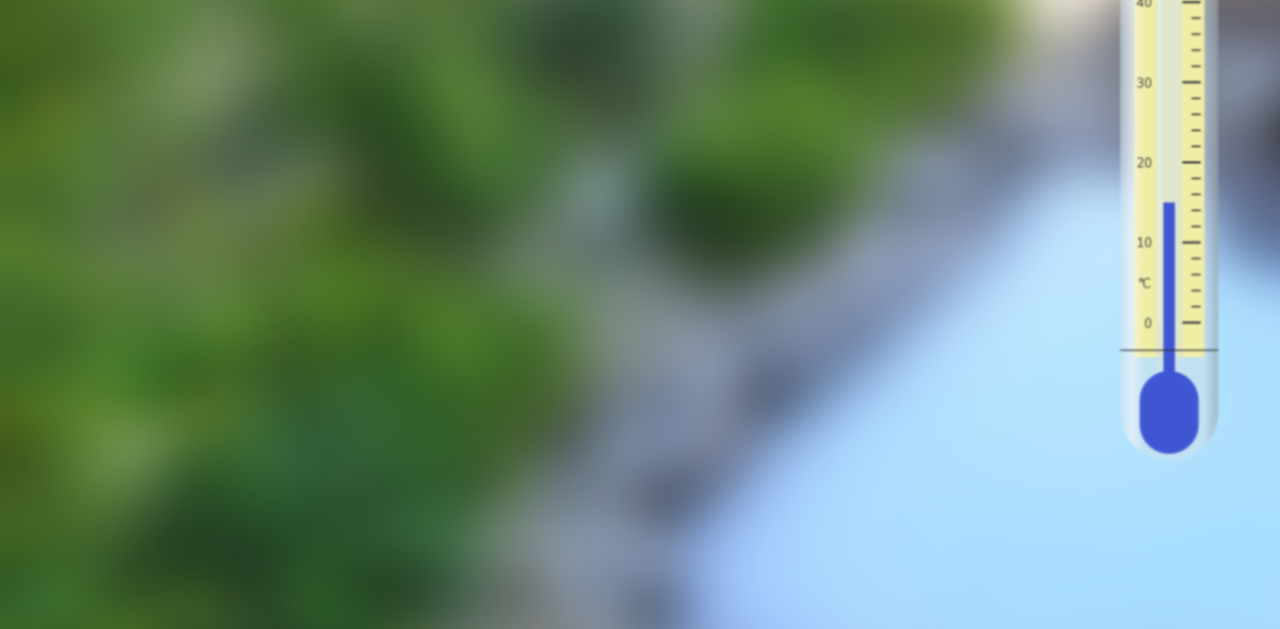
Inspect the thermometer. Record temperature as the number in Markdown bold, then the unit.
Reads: **15** °C
